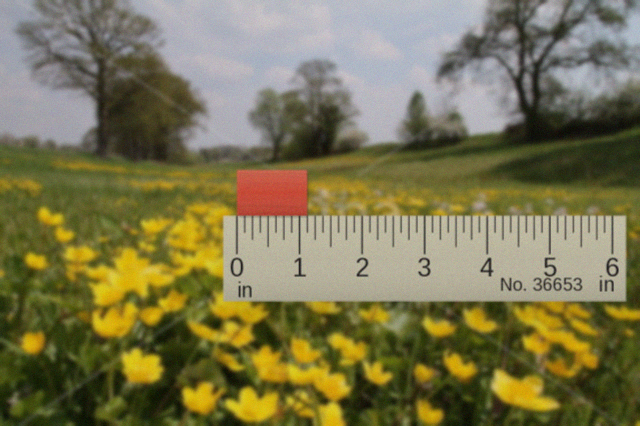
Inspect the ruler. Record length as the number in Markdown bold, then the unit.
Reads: **1.125** in
